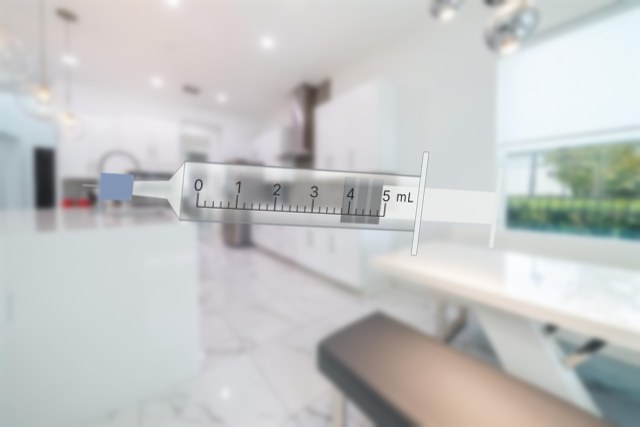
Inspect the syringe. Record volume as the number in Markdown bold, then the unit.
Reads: **3.8** mL
